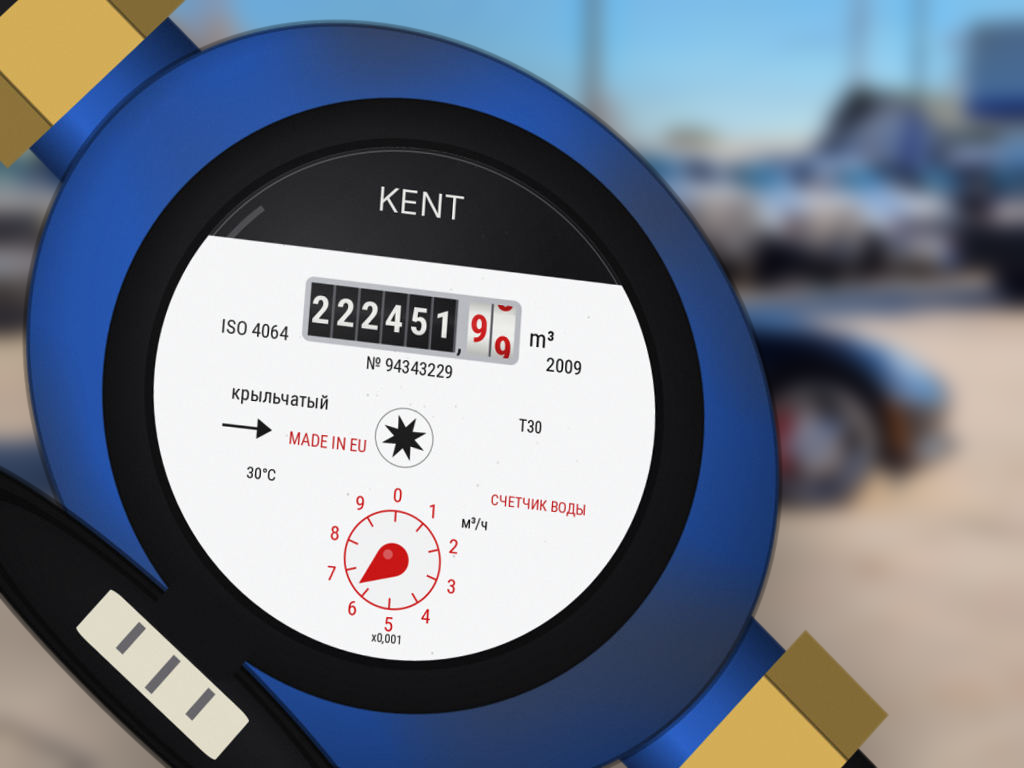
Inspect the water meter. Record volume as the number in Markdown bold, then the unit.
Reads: **222451.986** m³
